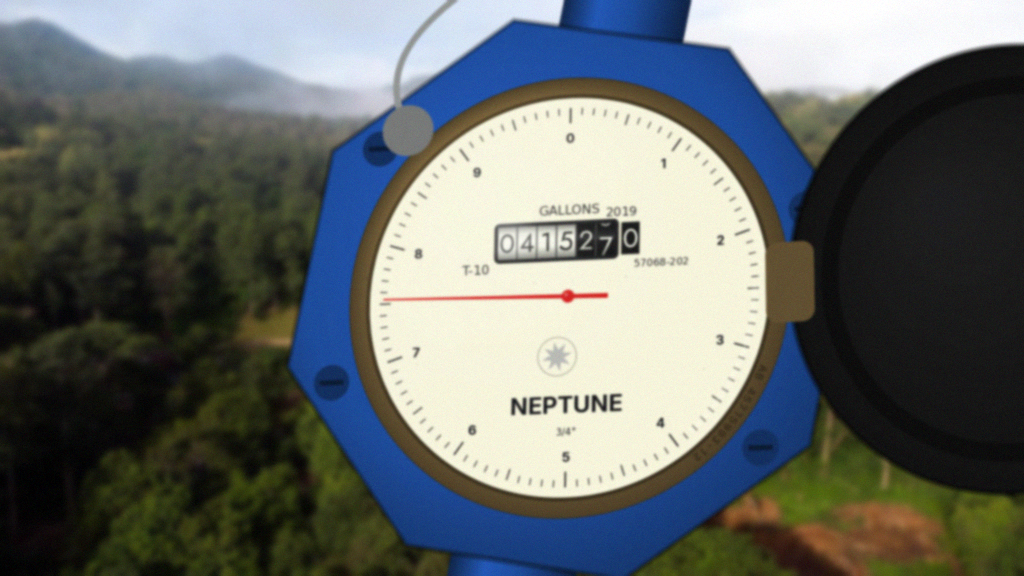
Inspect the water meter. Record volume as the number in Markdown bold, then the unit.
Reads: **415267.5** gal
